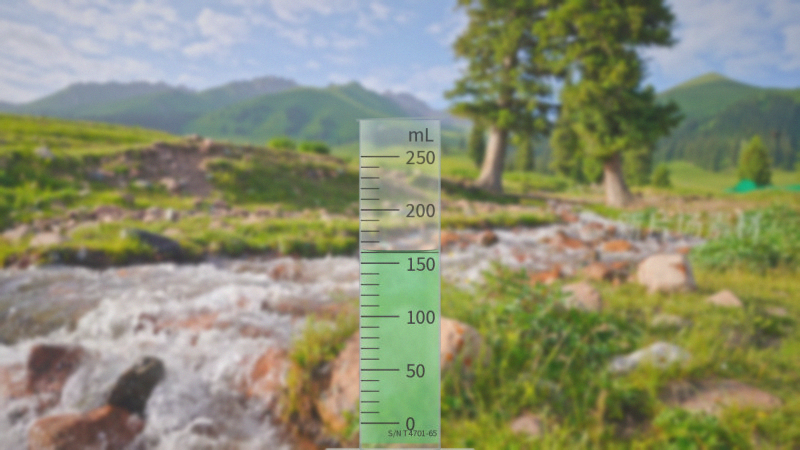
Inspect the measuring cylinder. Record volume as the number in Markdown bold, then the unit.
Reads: **160** mL
